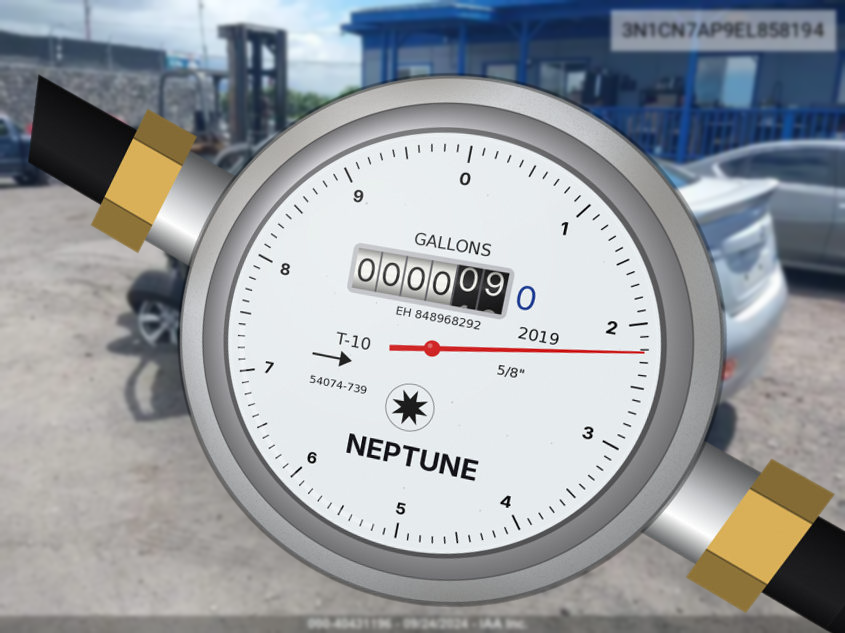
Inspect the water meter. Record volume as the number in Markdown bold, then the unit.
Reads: **92.2** gal
